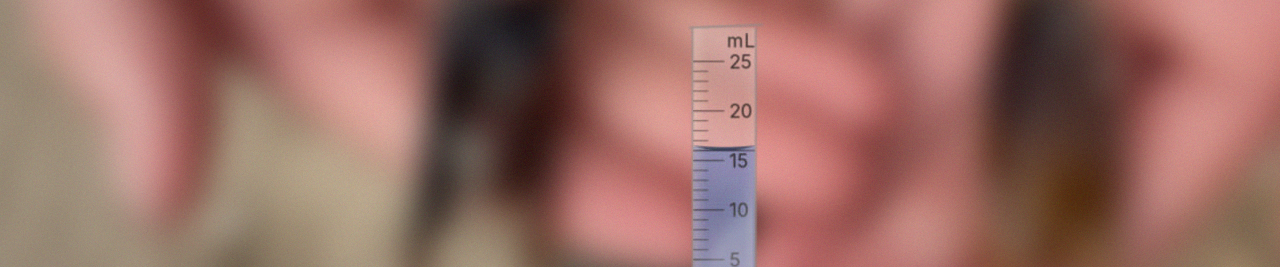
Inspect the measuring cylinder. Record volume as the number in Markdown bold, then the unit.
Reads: **16** mL
